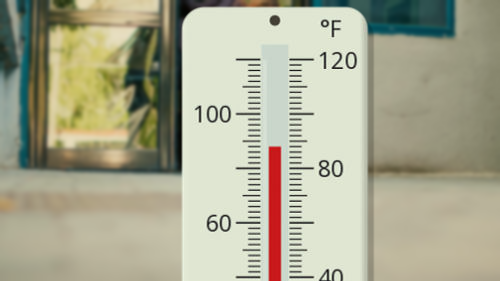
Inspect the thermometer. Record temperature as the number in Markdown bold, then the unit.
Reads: **88** °F
